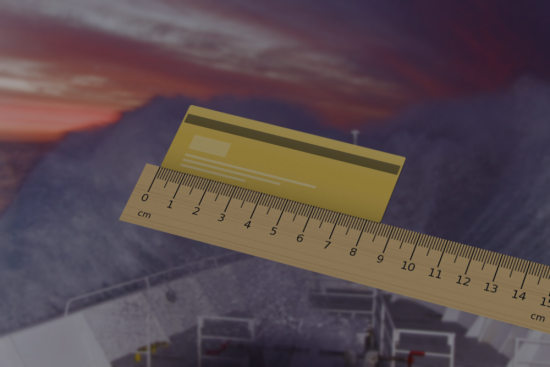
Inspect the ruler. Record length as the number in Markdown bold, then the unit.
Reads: **8.5** cm
